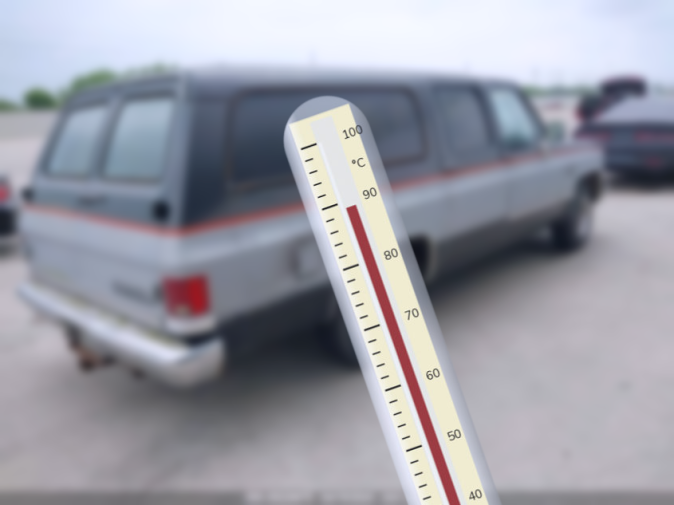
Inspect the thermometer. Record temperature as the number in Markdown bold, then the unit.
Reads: **89** °C
